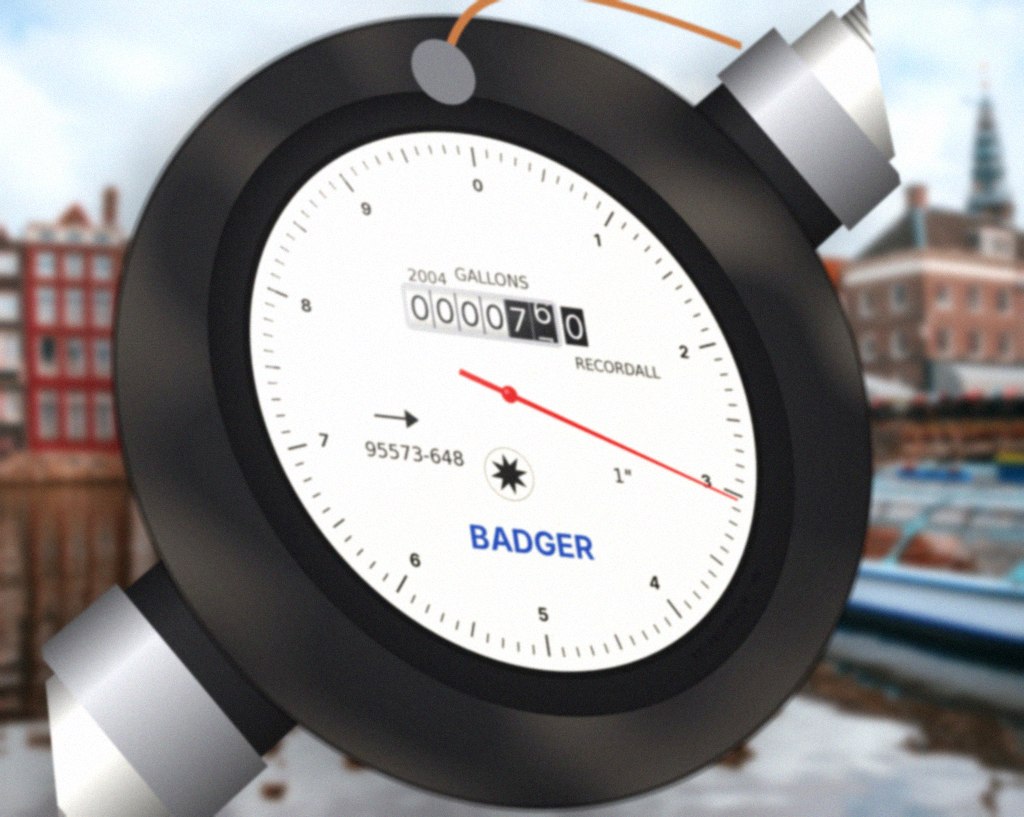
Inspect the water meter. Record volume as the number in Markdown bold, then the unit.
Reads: **763.0** gal
